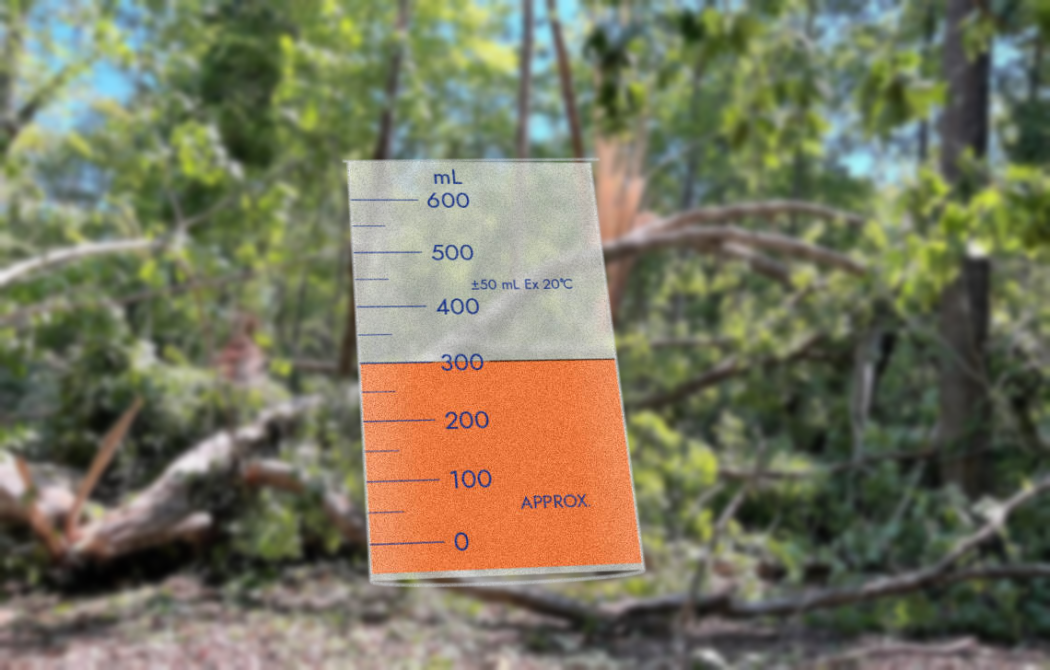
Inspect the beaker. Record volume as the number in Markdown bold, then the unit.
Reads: **300** mL
